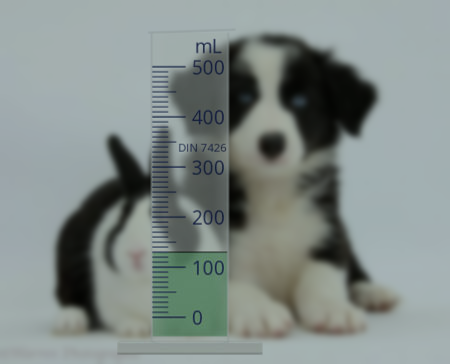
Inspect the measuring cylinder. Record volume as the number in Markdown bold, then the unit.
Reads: **130** mL
